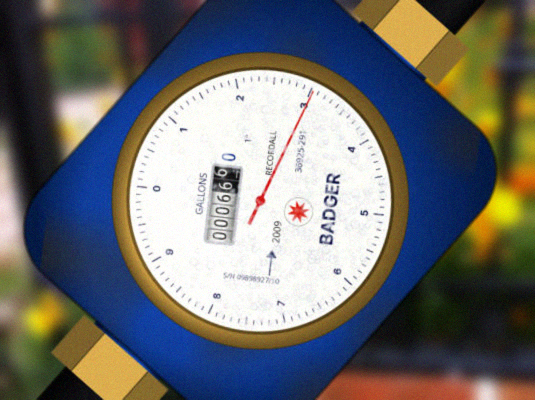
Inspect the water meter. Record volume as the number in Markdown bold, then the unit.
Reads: **6663.0** gal
